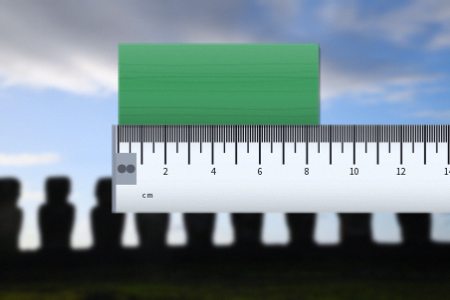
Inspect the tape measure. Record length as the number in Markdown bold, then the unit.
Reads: **8.5** cm
